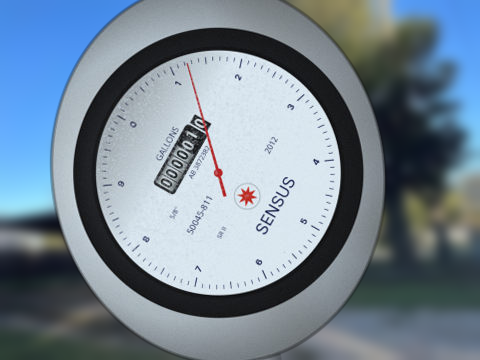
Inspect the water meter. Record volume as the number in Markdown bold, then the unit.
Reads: **11.2** gal
